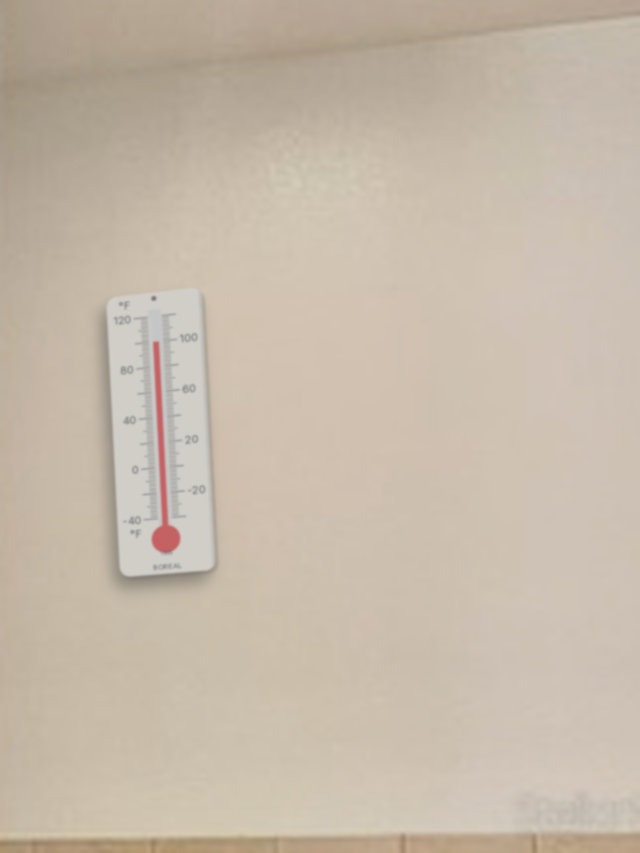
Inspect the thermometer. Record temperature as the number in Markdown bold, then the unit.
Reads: **100** °F
